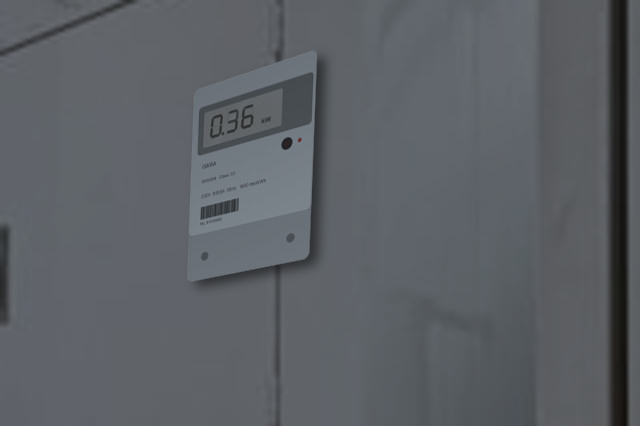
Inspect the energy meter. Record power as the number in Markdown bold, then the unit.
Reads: **0.36** kW
